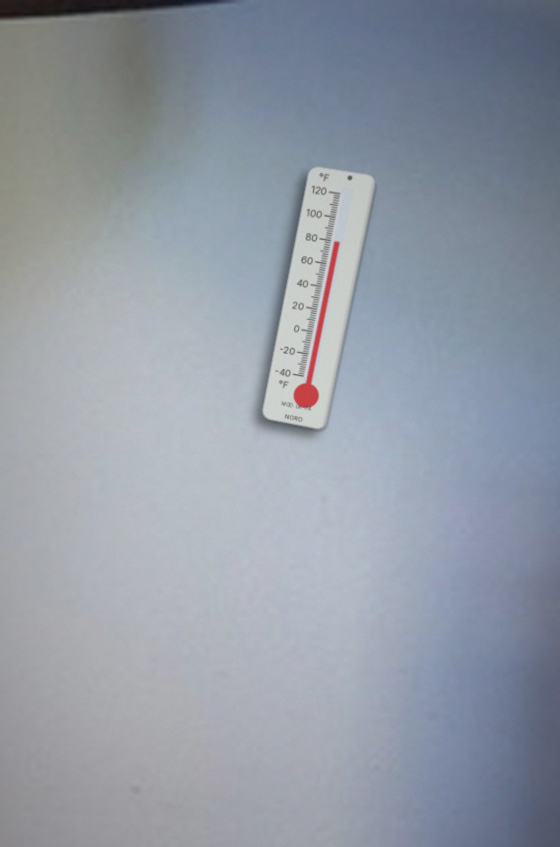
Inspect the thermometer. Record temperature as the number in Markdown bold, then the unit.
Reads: **80** °F
